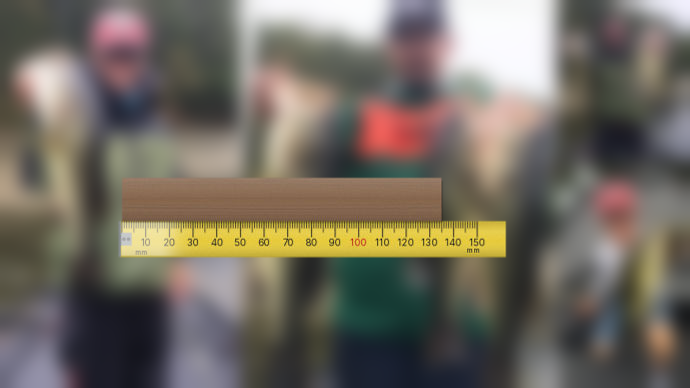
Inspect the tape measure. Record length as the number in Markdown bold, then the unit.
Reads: **135** mm
